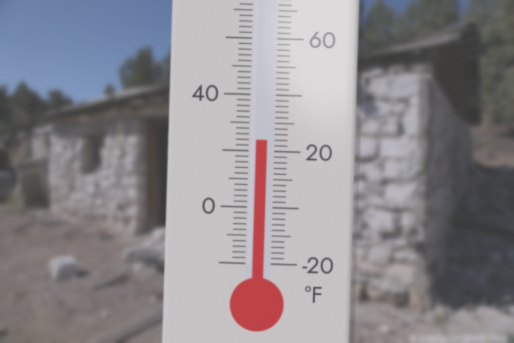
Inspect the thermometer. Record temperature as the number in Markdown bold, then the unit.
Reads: **24** °F
